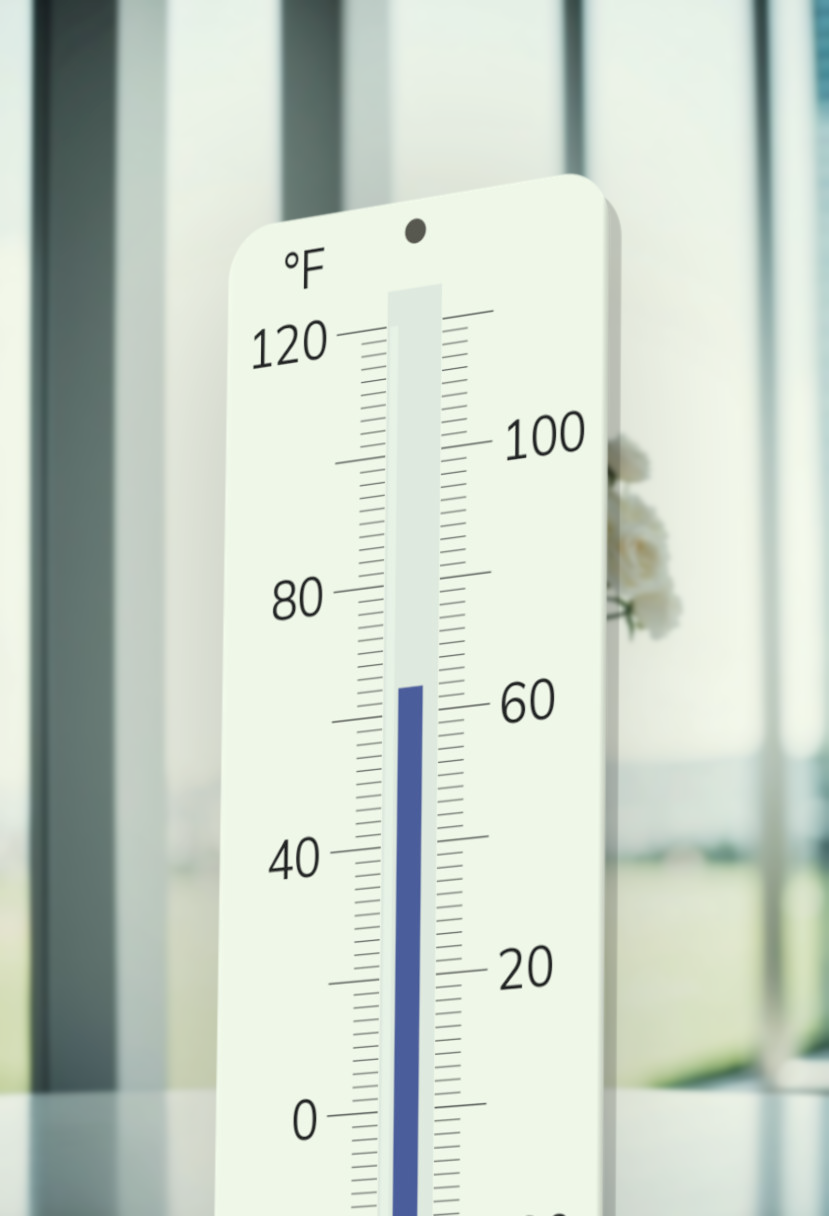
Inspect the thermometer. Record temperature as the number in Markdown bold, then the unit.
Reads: **64** °F
